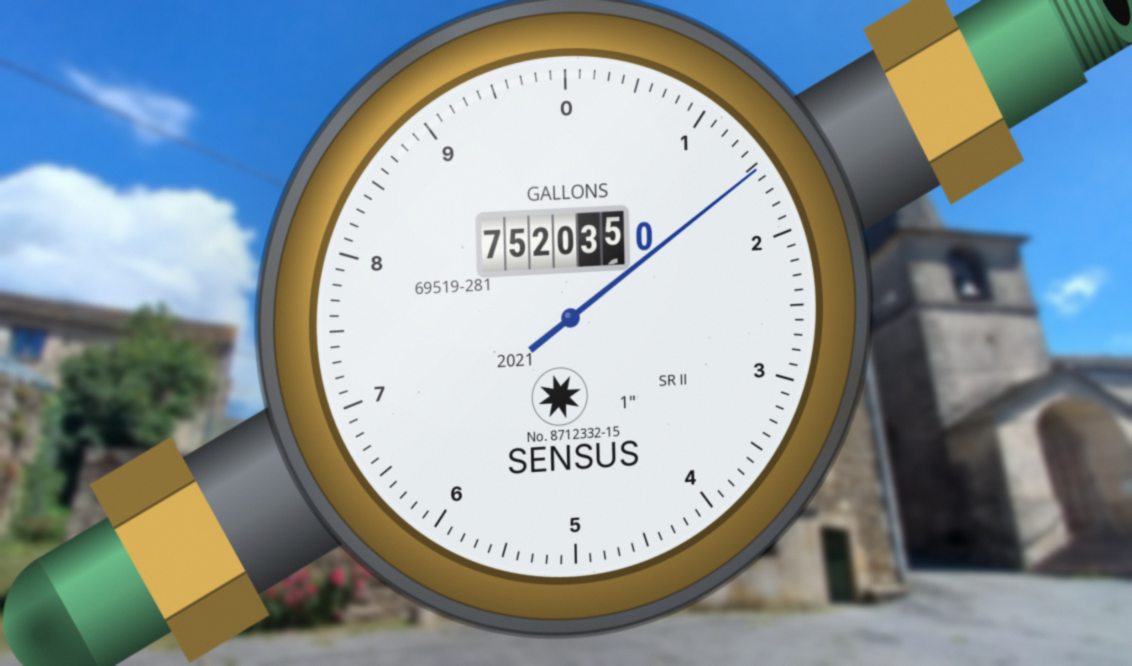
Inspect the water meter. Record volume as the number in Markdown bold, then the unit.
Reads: **7520351.5** gal
